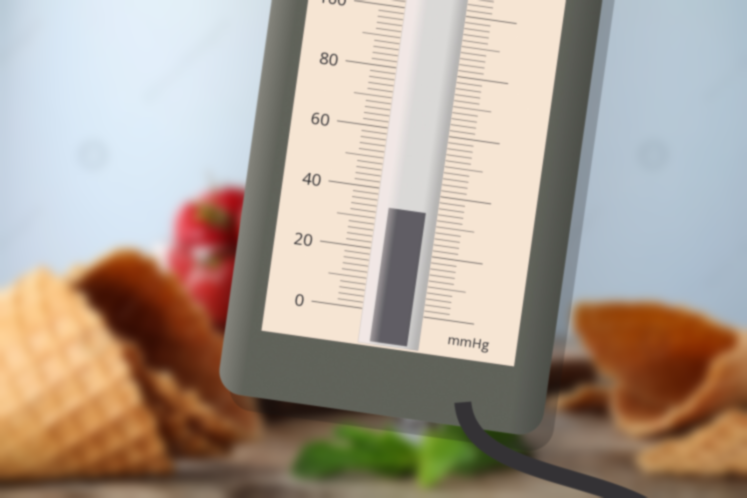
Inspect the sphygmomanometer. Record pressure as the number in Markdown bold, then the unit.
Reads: **34** mmHg
